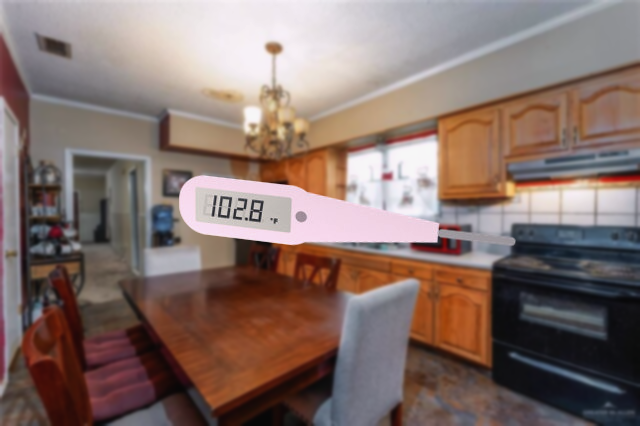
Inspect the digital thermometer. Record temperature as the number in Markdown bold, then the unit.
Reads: **102.8** °F
